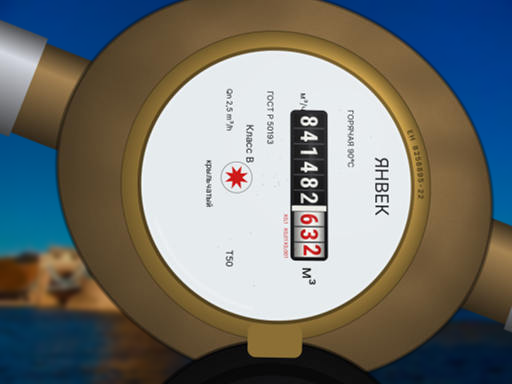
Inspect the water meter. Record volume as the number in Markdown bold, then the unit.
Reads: **841482.632** m³
